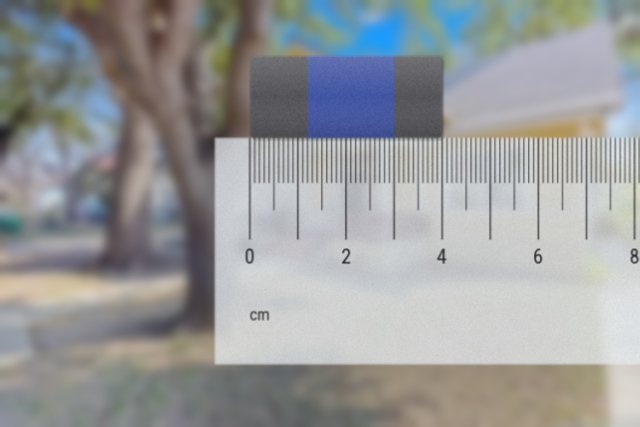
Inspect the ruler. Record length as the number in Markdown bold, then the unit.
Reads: **4** cm
